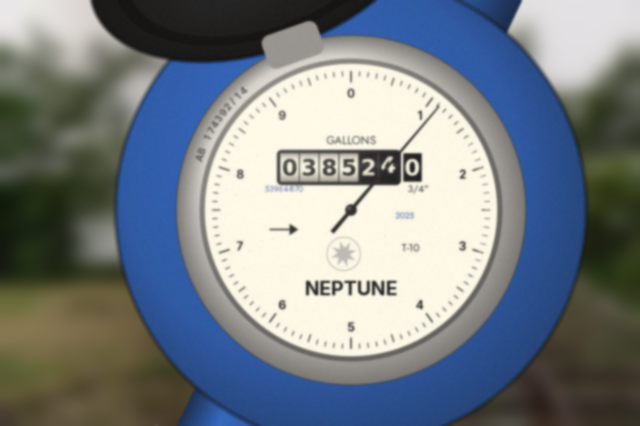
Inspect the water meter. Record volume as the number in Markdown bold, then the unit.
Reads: **385241.1** gal
